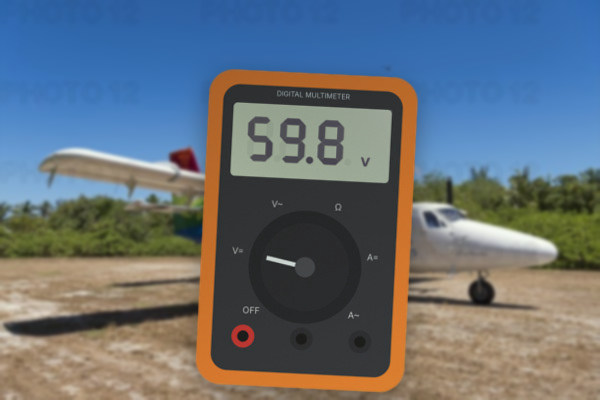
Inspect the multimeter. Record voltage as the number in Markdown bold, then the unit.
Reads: **59.8** V
